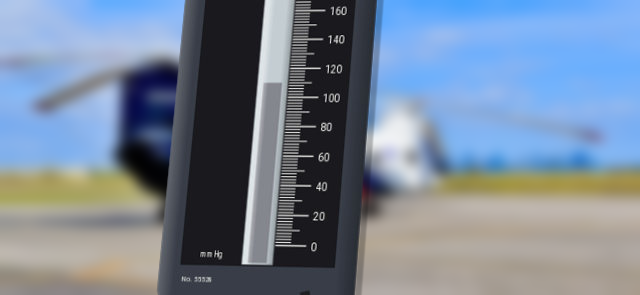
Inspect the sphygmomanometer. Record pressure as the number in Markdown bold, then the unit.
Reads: **110** mmHg
